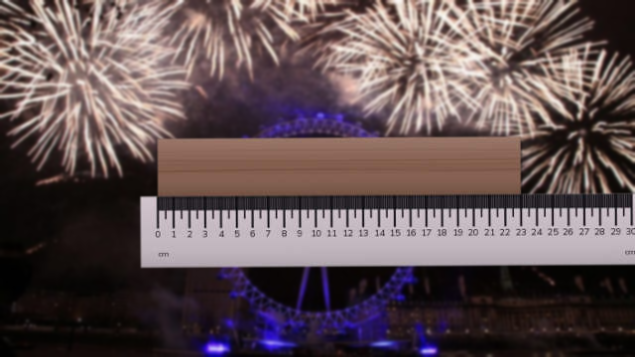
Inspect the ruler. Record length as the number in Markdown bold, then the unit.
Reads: **23** cm
